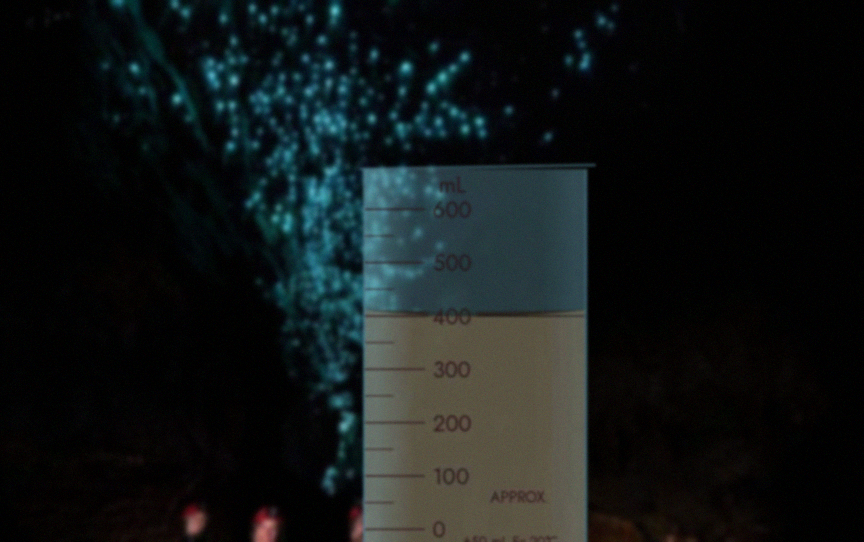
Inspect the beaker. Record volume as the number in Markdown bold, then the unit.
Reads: **400** mL
